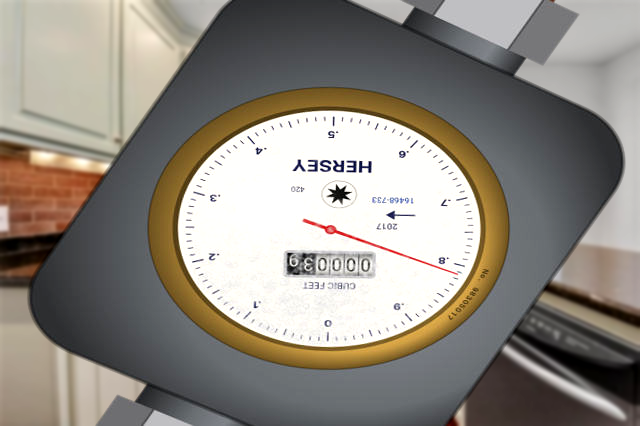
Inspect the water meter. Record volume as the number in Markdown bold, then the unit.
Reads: **38.81** ft³
